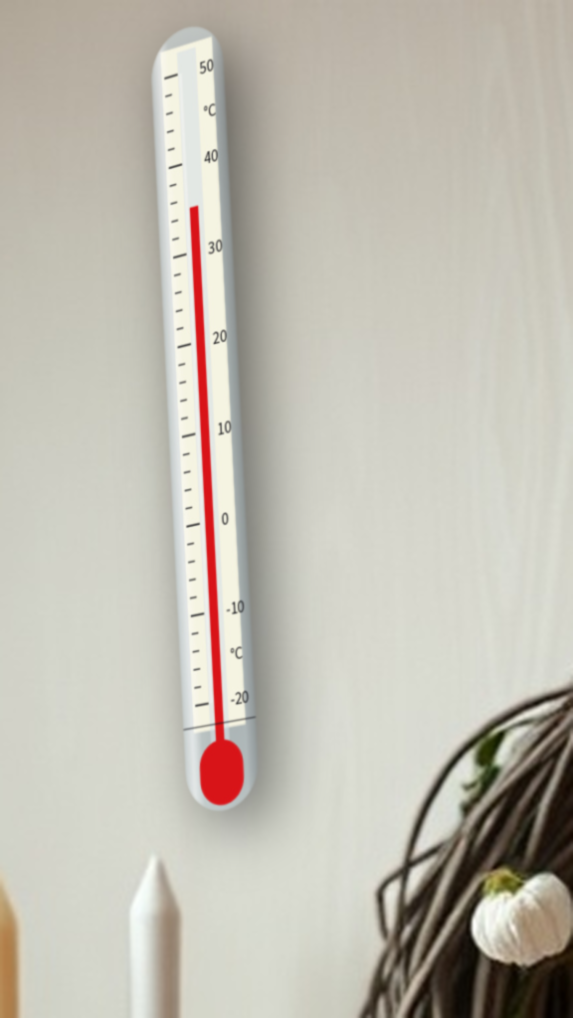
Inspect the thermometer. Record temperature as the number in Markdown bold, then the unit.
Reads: **35** °C
